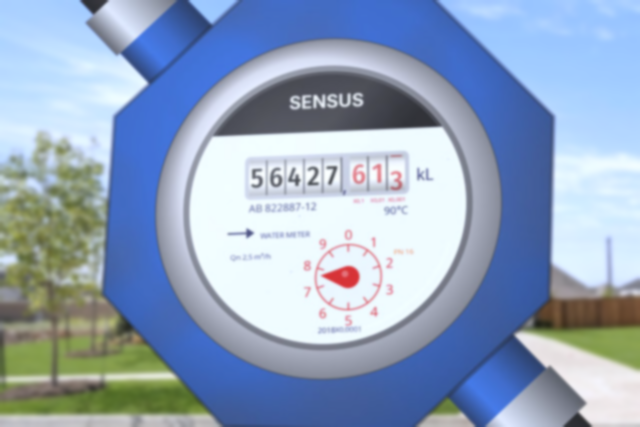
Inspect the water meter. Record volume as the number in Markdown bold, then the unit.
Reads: **56427.6127** kL
